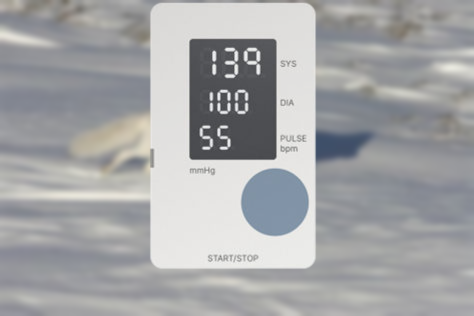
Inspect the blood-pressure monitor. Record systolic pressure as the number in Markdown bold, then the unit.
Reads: **139** mmHg
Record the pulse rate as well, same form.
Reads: **55** bpm
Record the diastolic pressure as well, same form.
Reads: **100** mmHg
